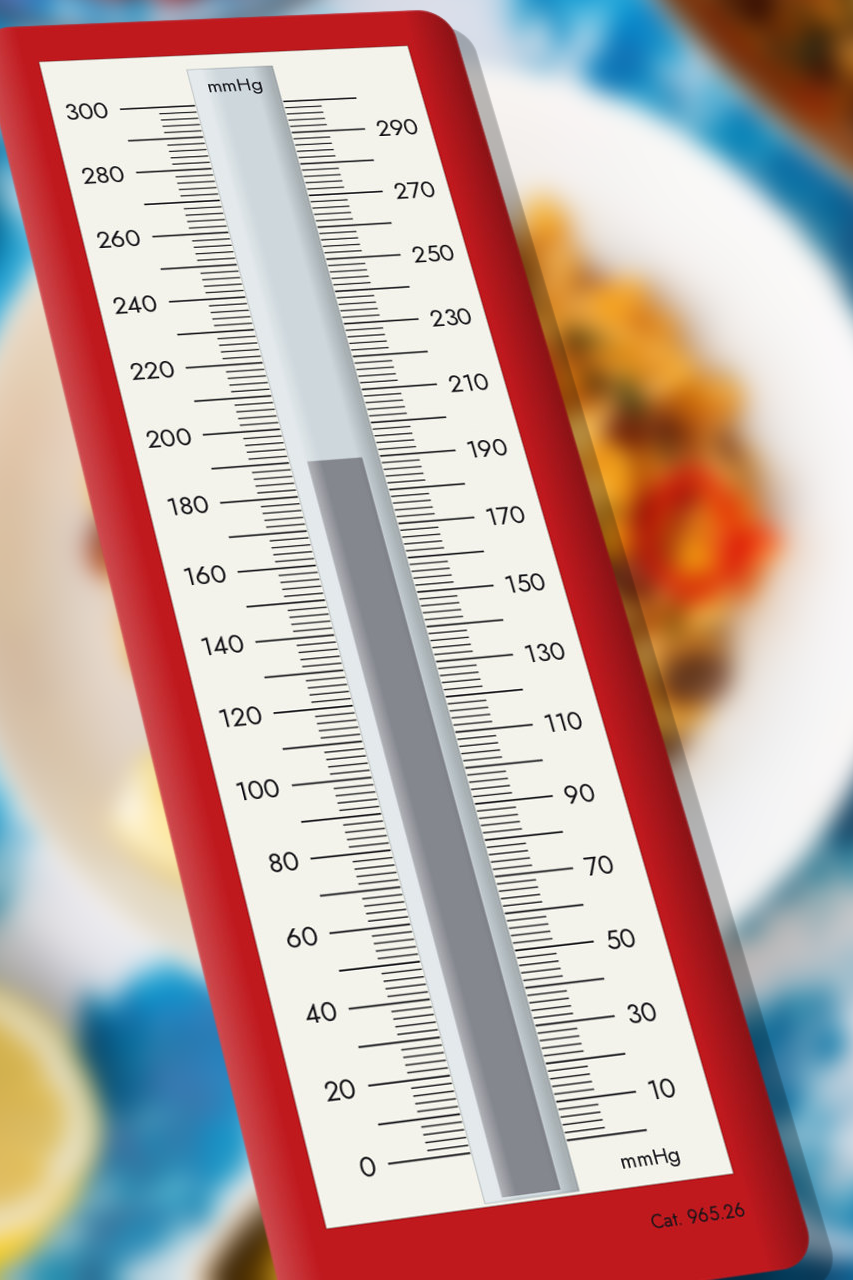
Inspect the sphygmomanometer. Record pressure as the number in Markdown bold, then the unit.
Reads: **190** mmHg
